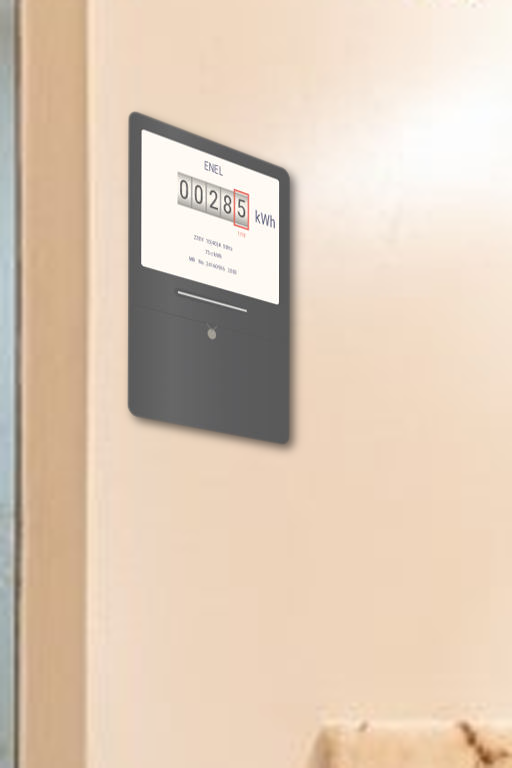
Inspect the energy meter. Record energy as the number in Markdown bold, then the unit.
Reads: **28.5** kWh
